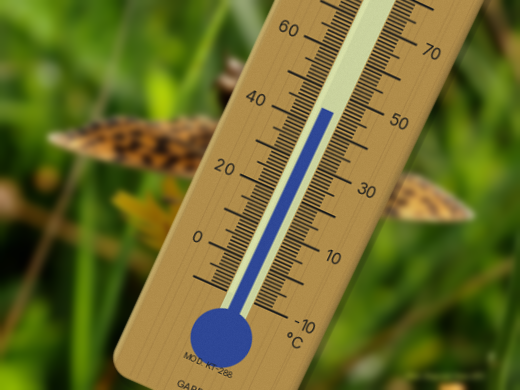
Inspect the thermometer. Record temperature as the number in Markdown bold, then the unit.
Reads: **45** °C
